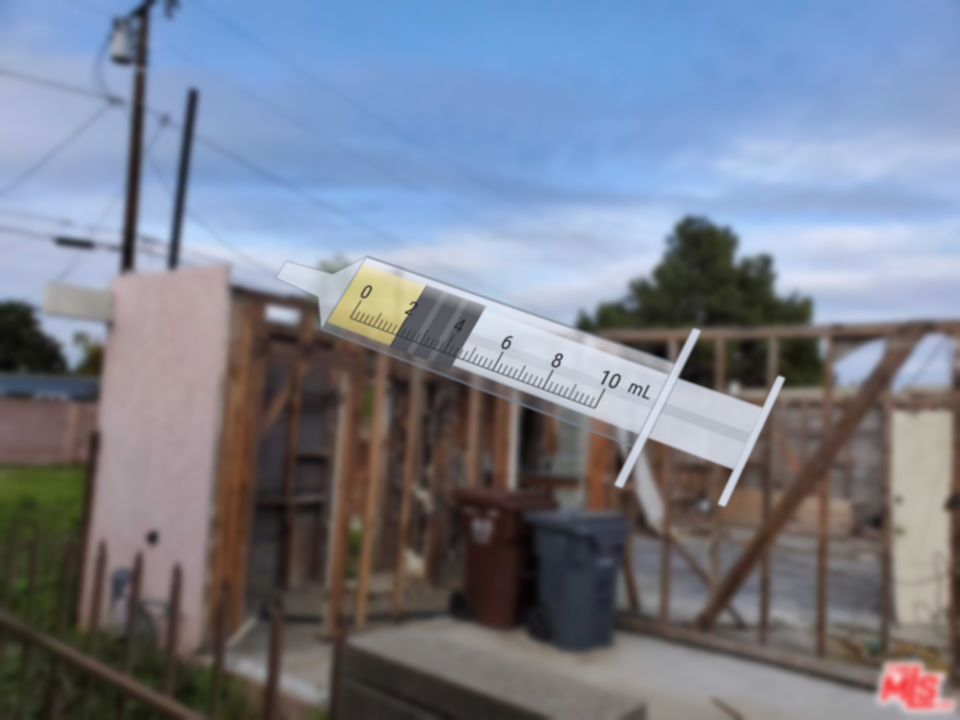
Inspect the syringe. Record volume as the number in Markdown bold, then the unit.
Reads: **2** mL
